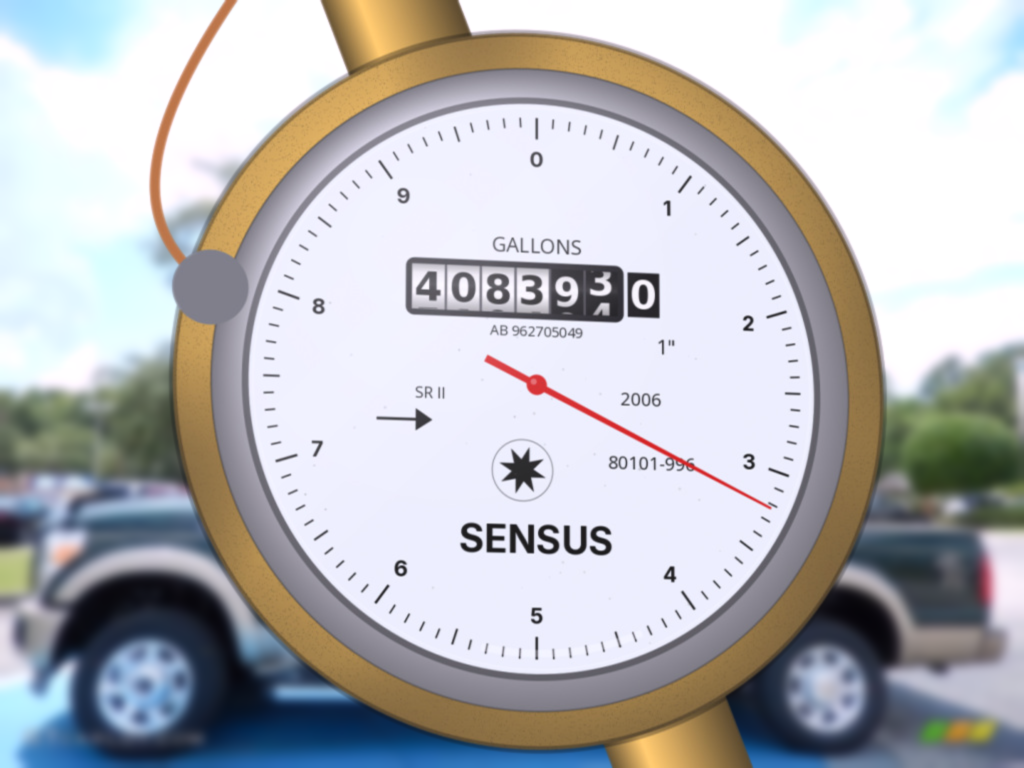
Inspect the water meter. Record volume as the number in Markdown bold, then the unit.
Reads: **4083933.2** gal
